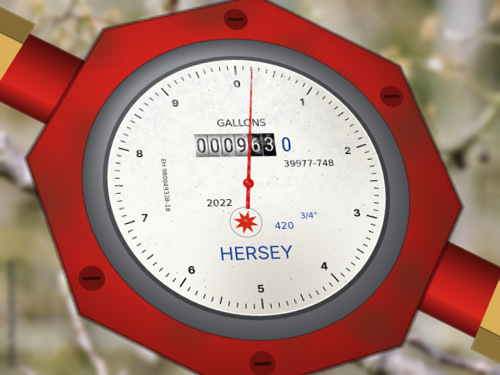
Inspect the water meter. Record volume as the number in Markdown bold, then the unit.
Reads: **9630.2** gal
